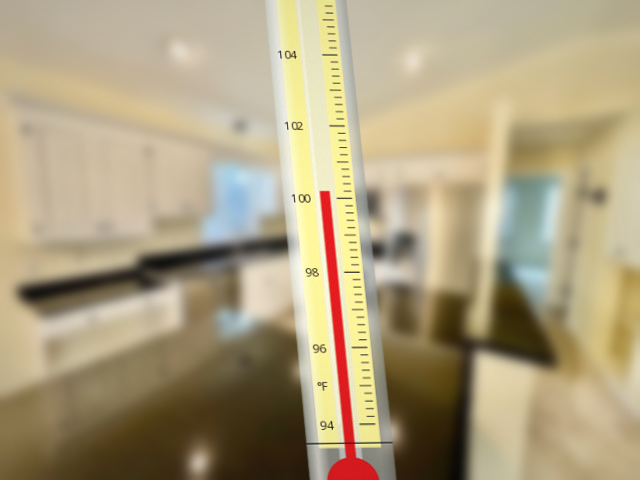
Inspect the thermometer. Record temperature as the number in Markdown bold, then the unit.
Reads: **100.2** °F
